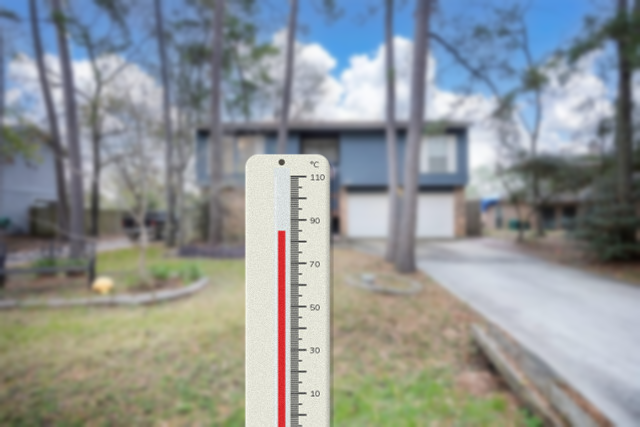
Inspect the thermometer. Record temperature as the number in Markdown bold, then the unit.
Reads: **85** °C
